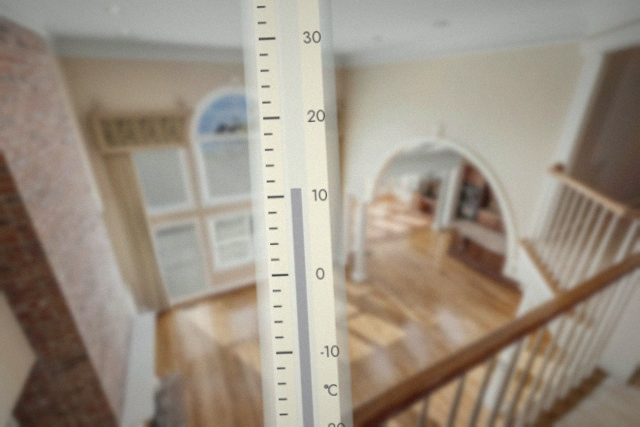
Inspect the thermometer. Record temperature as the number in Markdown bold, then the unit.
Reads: **11** °C
